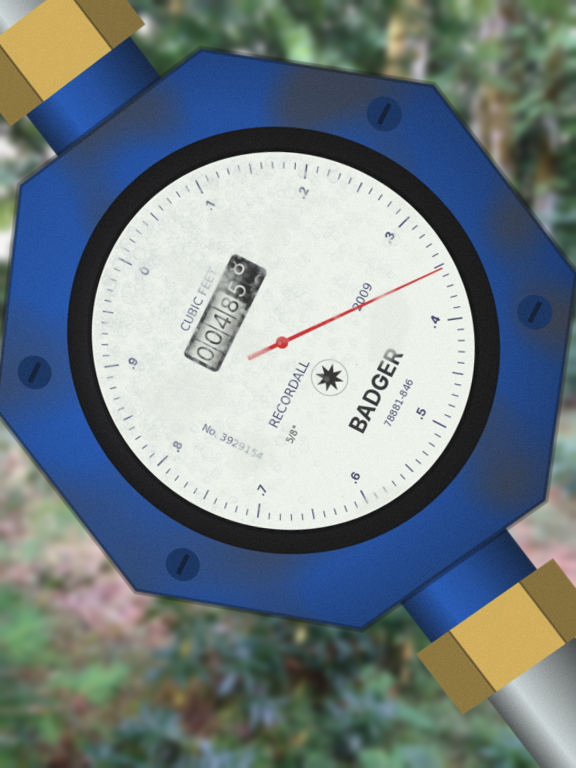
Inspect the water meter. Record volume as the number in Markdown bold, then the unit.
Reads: **4858.35** ft³
